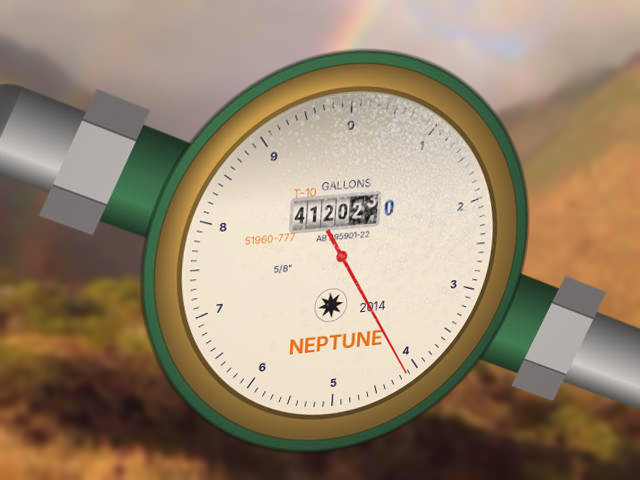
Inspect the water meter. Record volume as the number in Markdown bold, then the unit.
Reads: **4120234.1** gal
